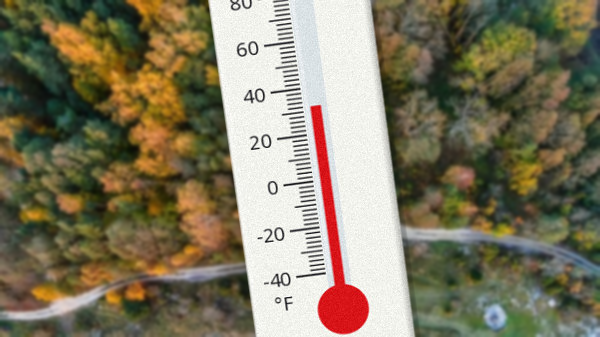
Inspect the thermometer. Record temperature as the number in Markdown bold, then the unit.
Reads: **32** °F
